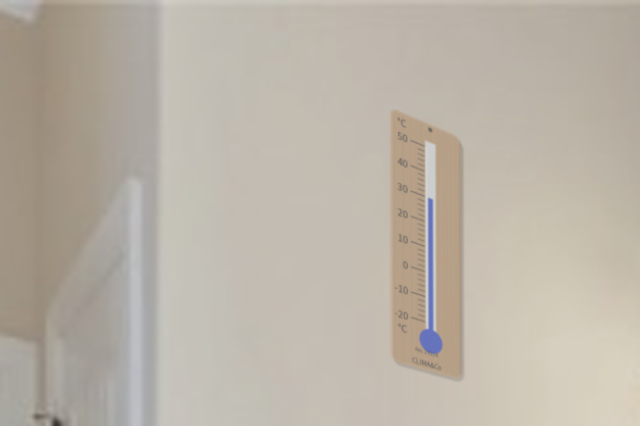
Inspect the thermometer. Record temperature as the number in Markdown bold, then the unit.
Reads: **30** °C
